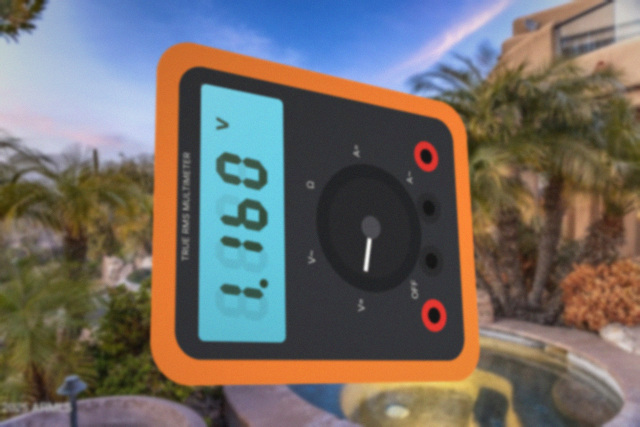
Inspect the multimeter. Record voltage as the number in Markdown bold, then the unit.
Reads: **1.160** V
